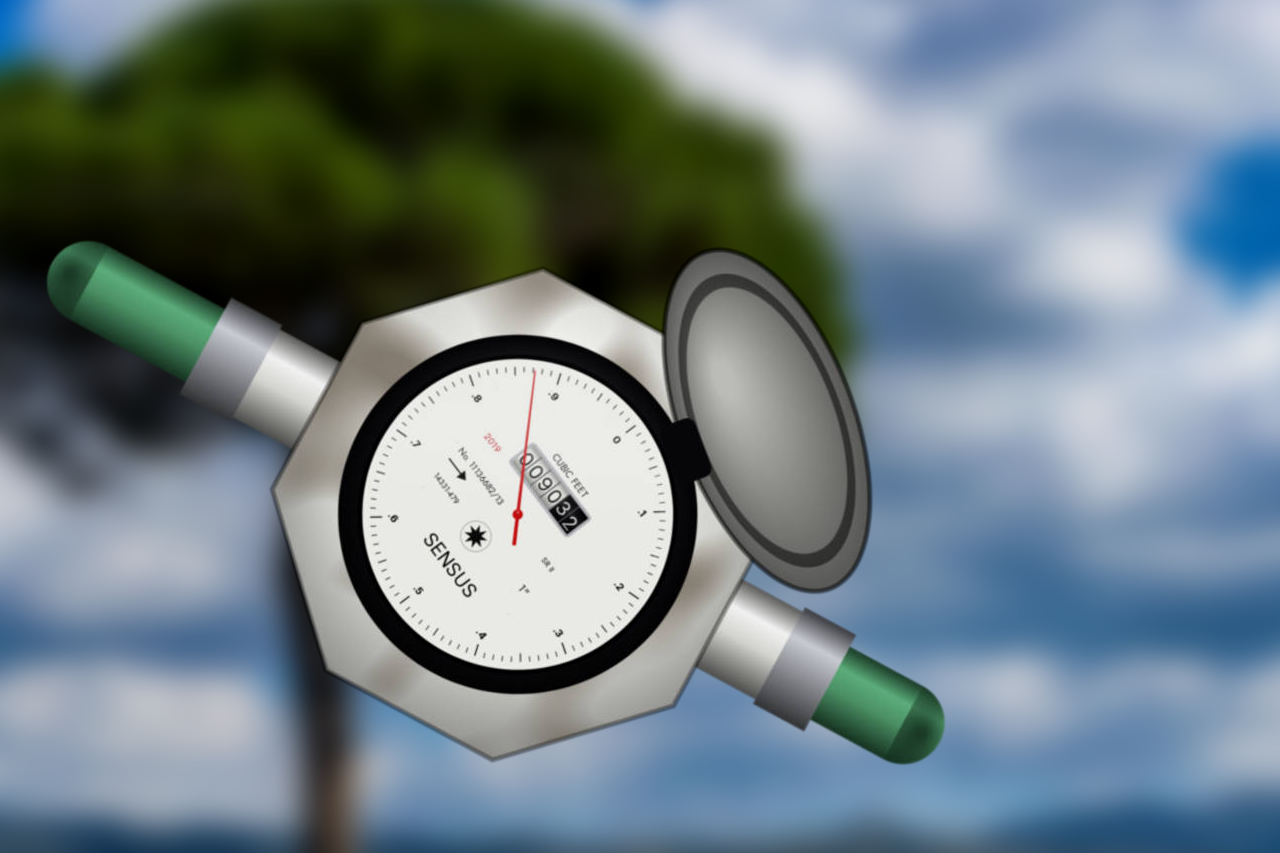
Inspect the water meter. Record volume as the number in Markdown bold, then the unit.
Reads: **9031.87** ft³
